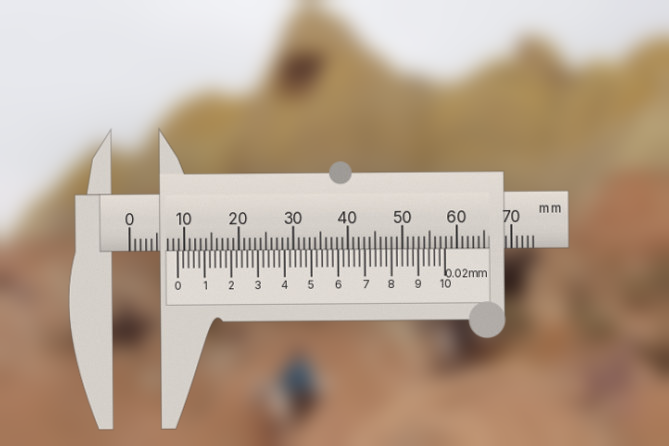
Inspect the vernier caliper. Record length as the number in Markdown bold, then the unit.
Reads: **8.8** mm
